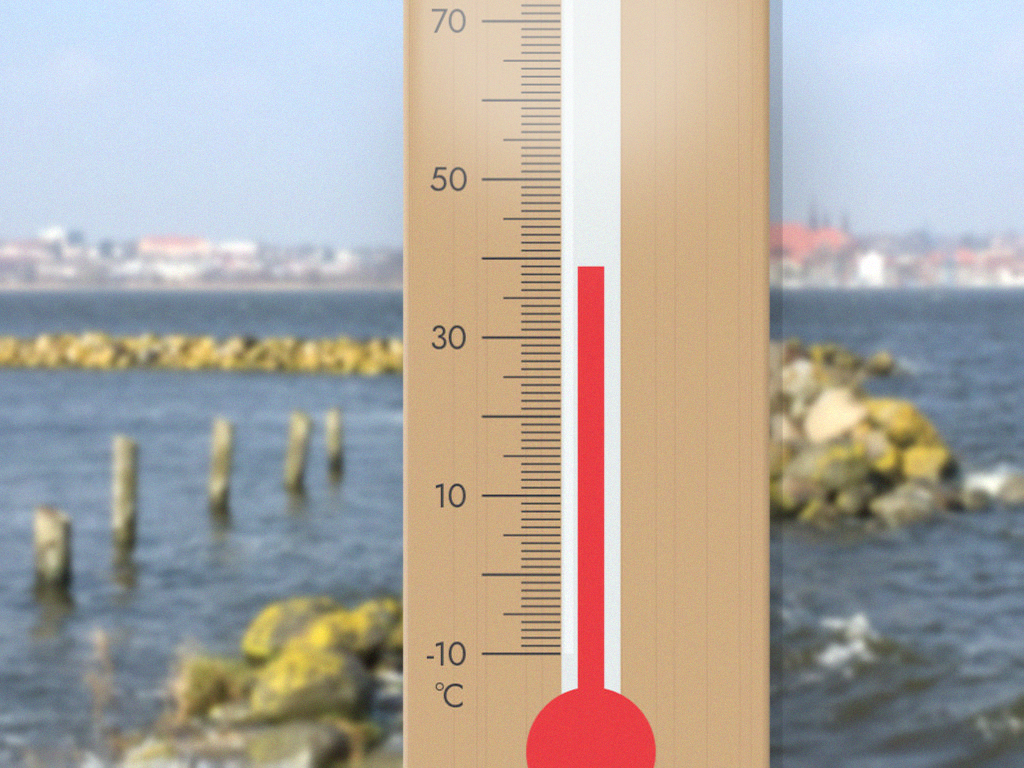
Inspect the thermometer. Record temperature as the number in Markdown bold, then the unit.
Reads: **39** °C
